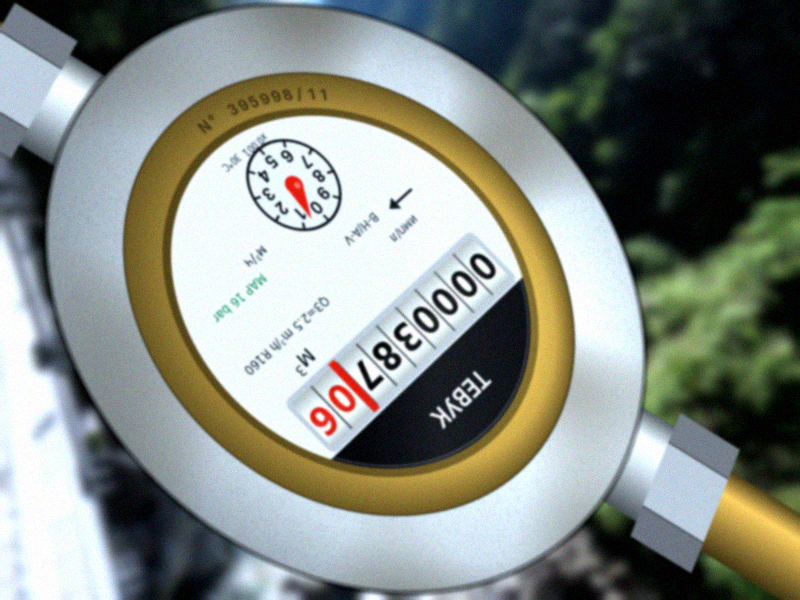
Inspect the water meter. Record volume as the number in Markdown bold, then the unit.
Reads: **387.060** m³
